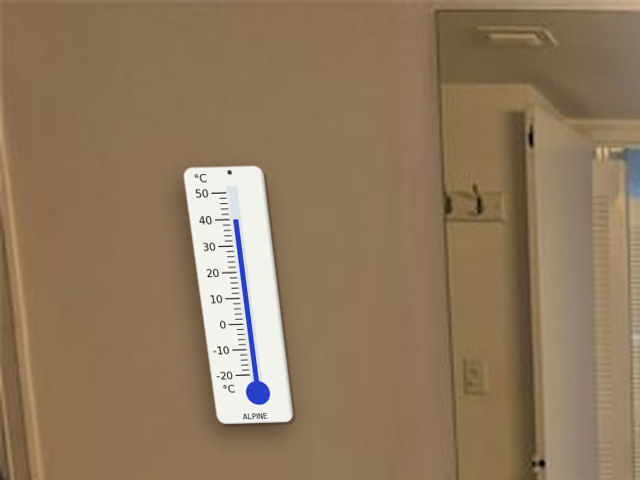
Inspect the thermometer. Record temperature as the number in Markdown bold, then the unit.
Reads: **40** °C
